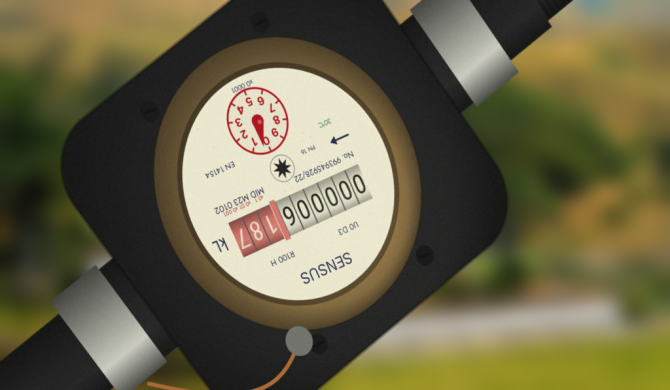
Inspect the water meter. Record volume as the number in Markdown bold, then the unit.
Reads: **6.1870** kL
